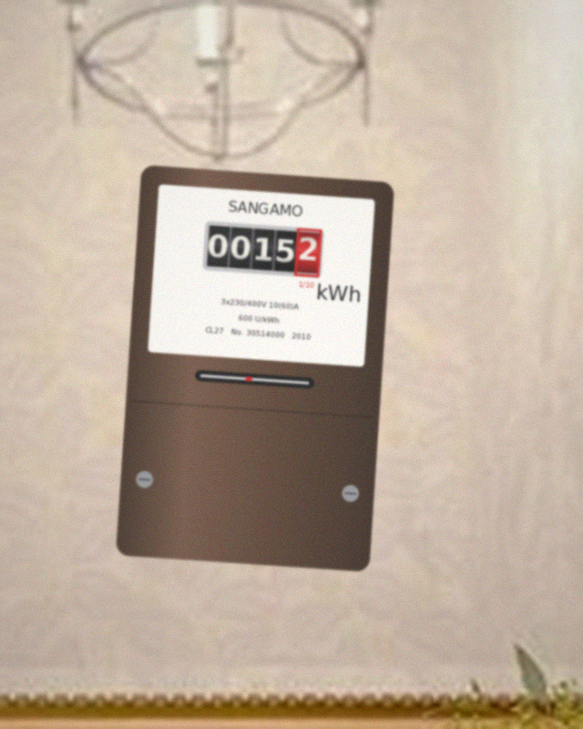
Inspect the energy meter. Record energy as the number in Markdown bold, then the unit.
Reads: **15.2** kWh
